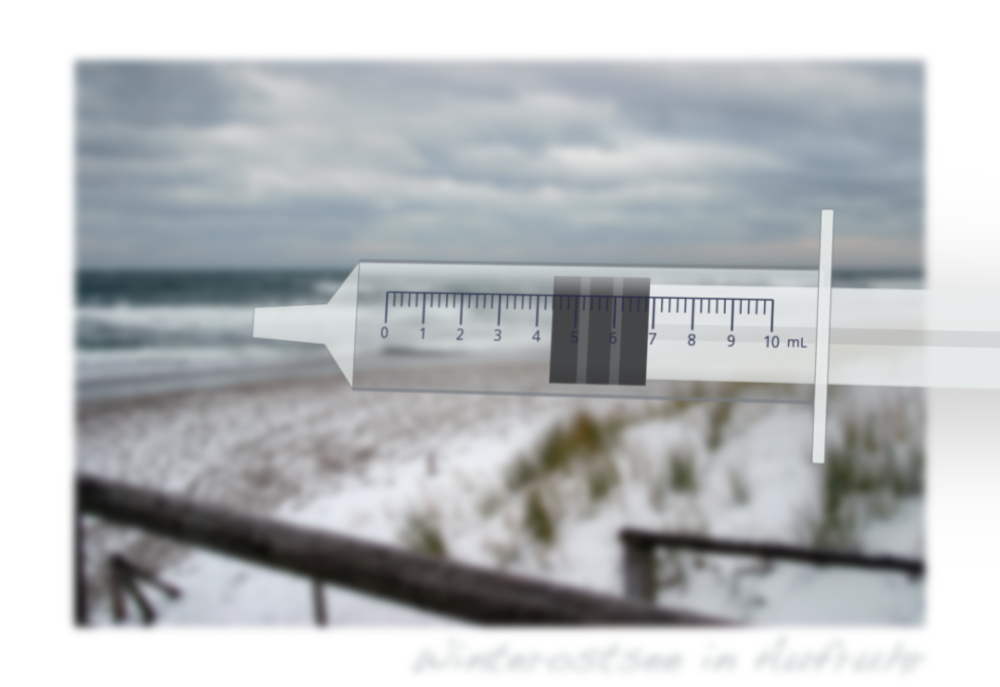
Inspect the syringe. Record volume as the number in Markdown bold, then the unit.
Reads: **4.4** mL
